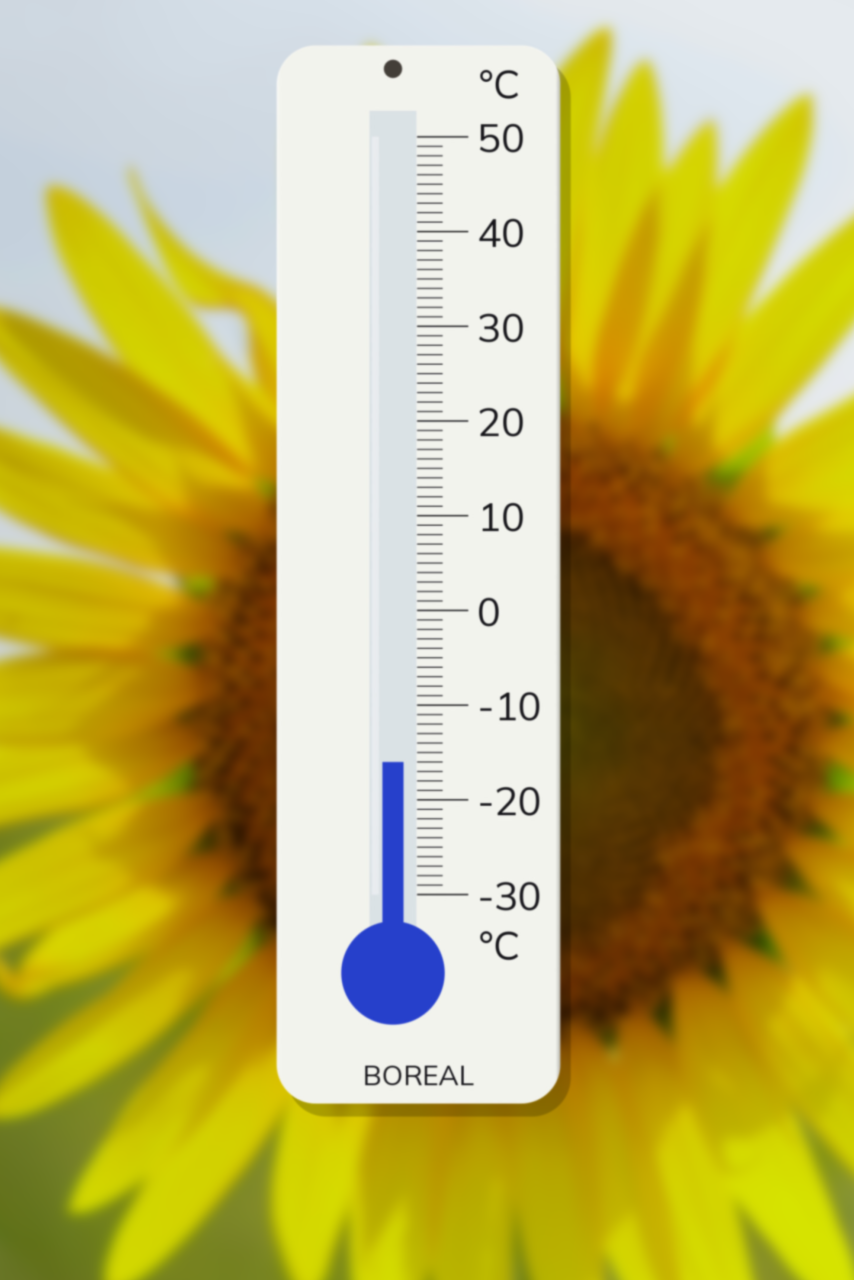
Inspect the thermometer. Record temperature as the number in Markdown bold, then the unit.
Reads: **-16** °C
